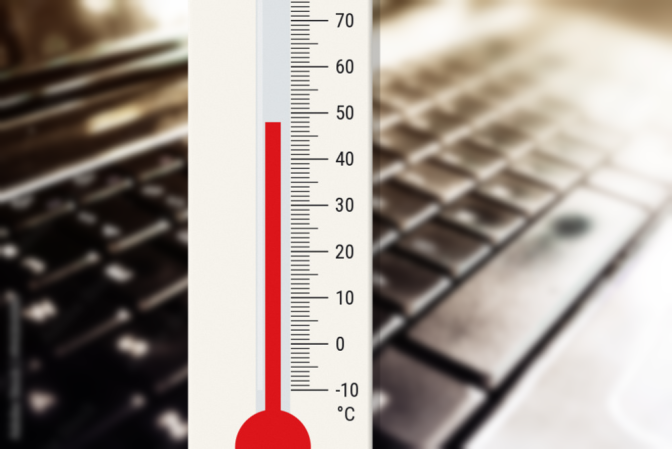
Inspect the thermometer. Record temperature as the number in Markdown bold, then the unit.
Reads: **48** °C
